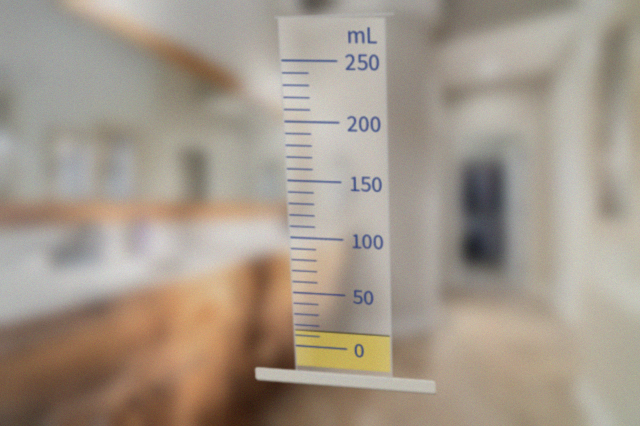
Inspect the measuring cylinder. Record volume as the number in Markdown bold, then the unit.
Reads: **15** mL
